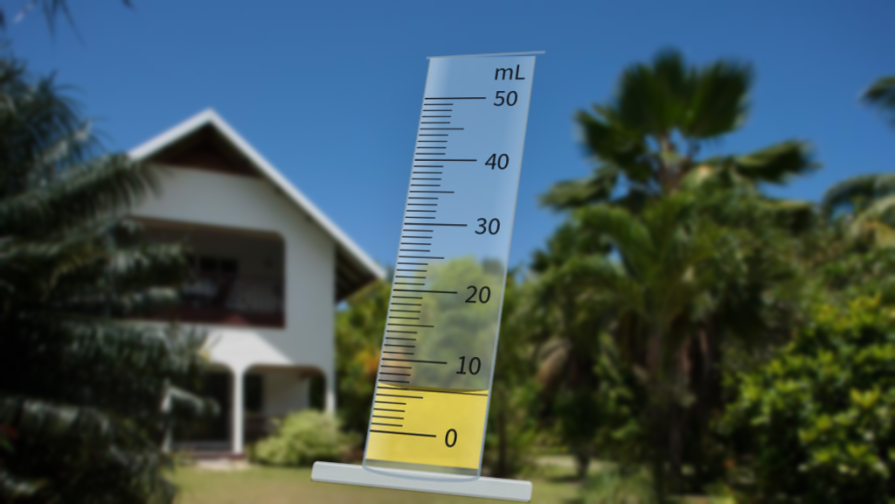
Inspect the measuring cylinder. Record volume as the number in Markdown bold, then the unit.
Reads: **6** mL
